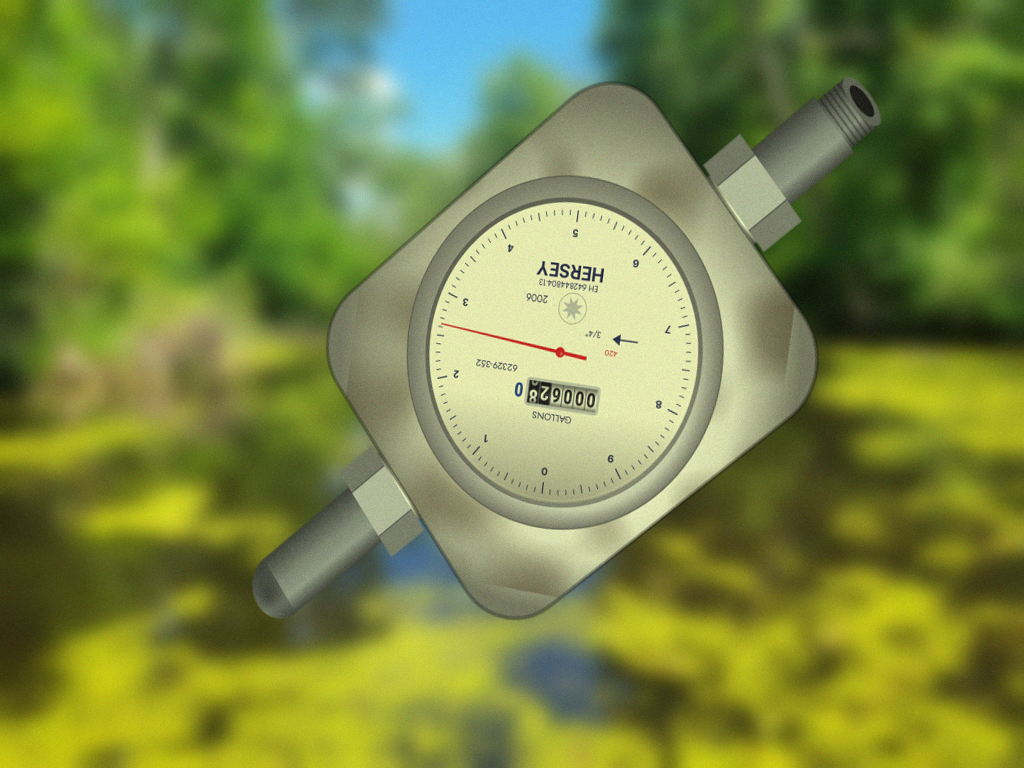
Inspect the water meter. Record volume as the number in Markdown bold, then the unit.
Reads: **6282.6** gal
